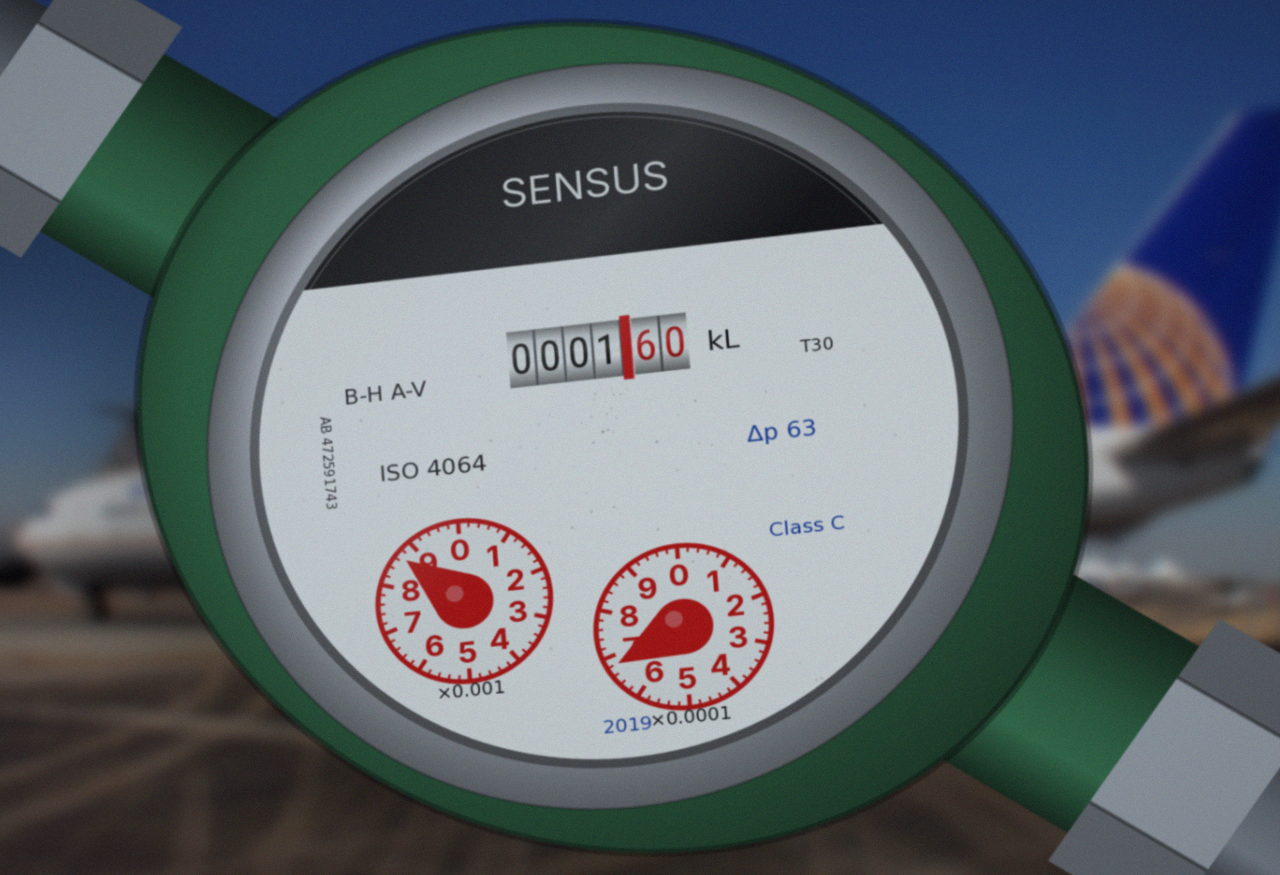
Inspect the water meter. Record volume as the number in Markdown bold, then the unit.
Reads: **1.6086** kL
